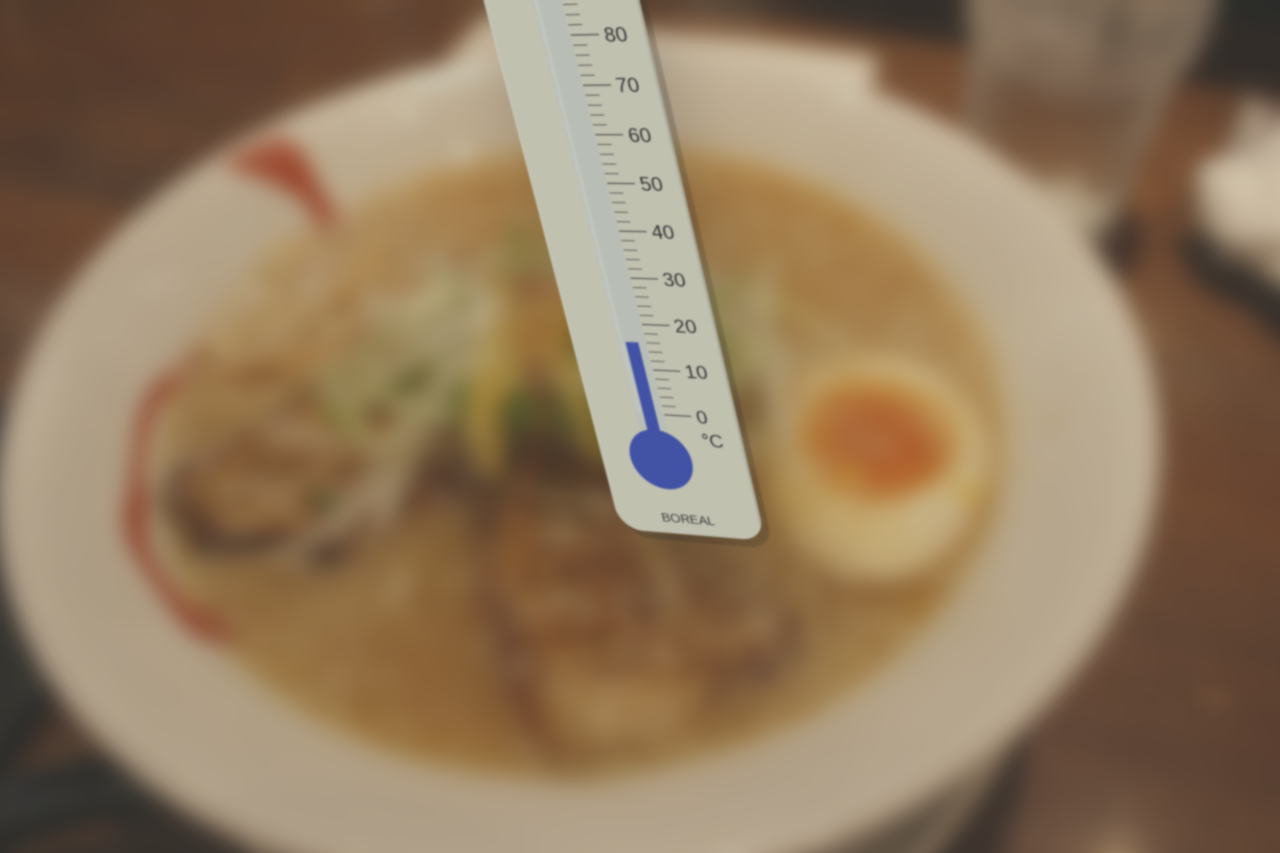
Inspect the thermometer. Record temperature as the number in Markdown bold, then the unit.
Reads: **16** °C
